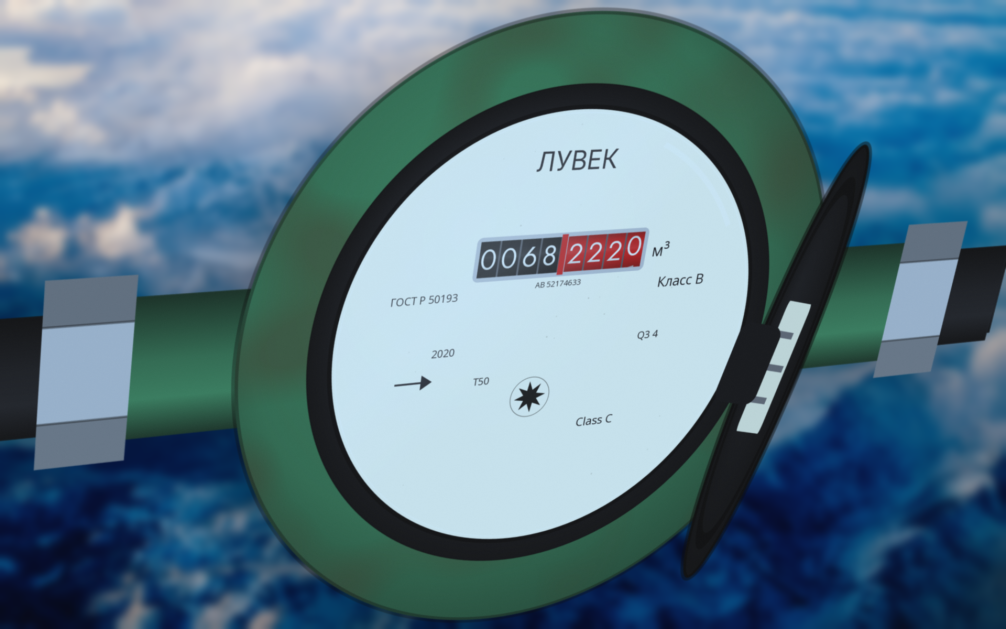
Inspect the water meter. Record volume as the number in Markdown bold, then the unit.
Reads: **68.2220** m³
